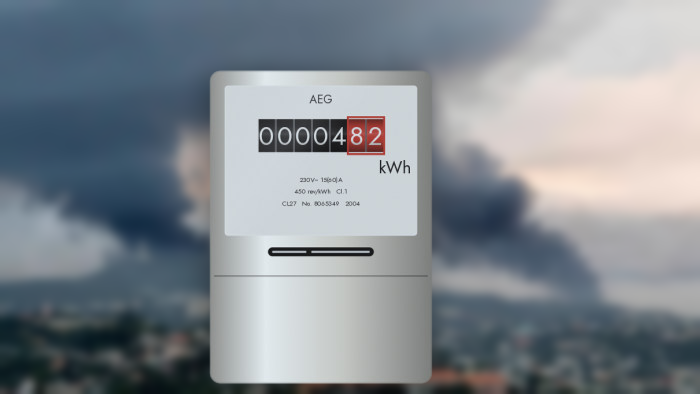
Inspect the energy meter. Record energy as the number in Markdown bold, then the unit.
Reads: **4.82** kWh
